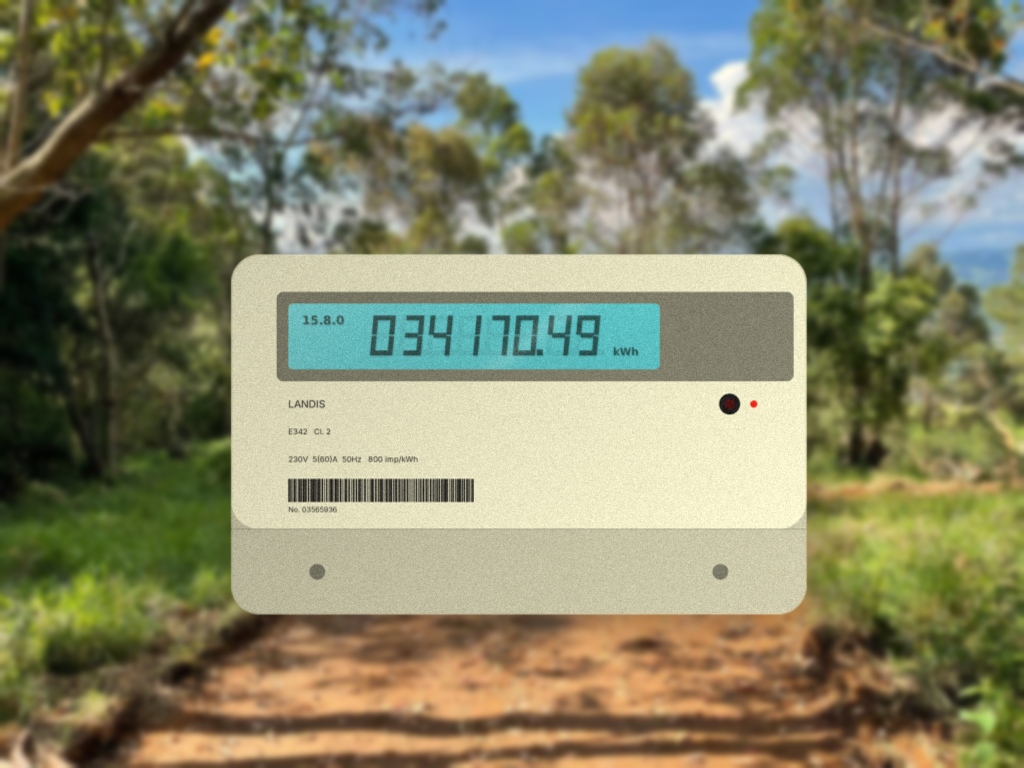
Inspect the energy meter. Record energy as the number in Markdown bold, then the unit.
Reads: **34170.49** kWh
